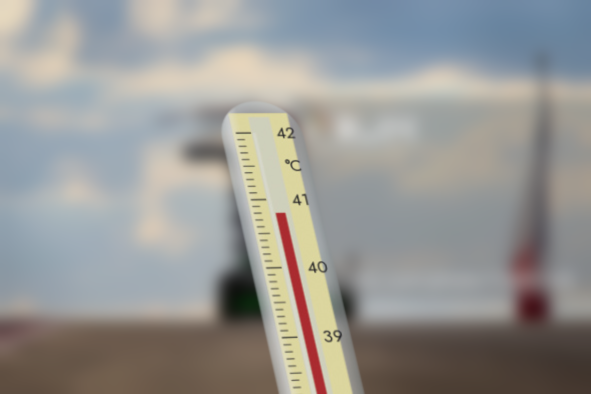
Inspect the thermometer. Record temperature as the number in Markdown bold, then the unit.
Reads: **40.8** °C
